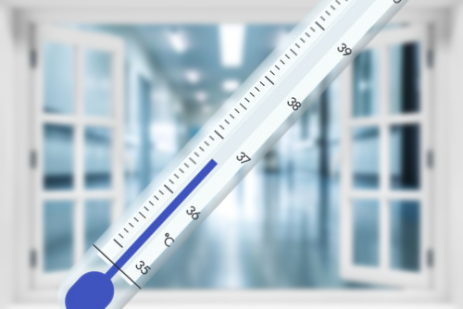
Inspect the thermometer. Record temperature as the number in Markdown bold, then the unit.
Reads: **36.7** °C
